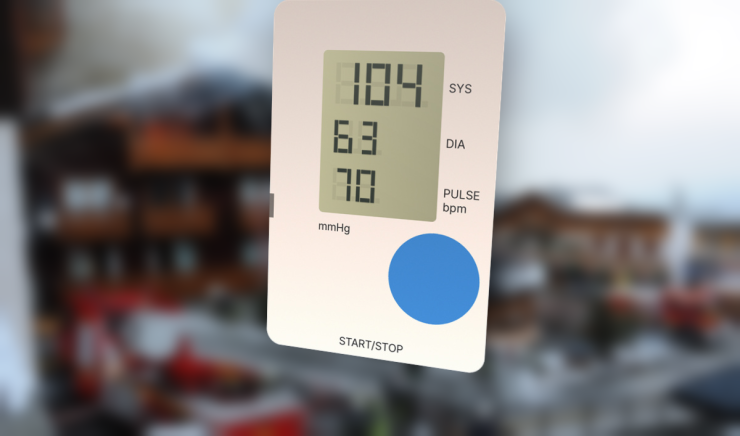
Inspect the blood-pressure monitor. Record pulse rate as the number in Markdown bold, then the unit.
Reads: **70** bpm
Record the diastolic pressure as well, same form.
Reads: **63** mmHg
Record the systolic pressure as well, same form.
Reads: **104** mmHg
